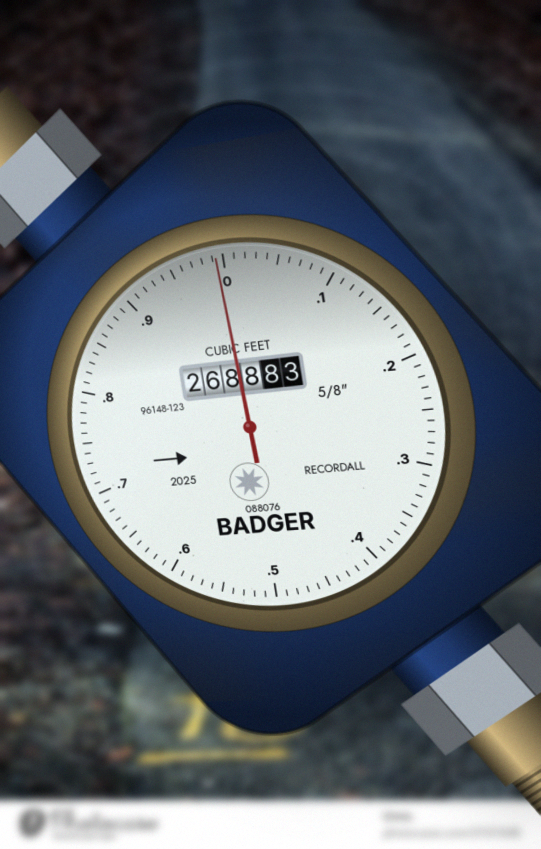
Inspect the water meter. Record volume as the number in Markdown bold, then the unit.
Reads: **268882.99** ft³
